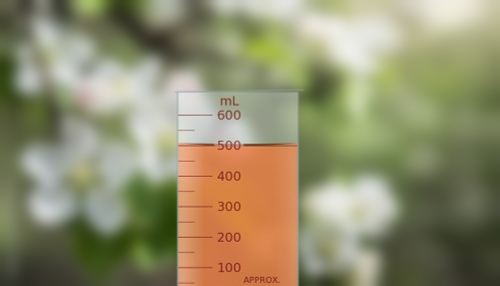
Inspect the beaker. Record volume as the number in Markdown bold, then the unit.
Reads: **500** mL
